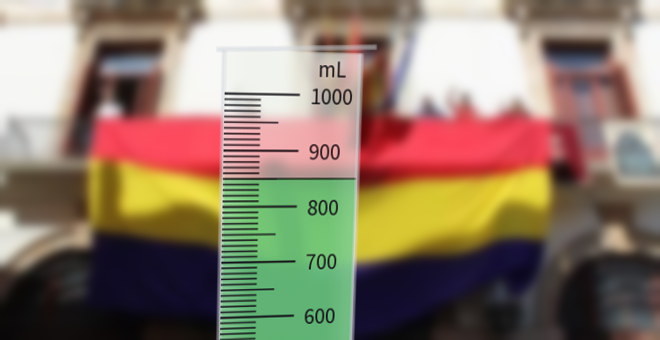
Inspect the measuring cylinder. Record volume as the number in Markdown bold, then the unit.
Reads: **850** mL
